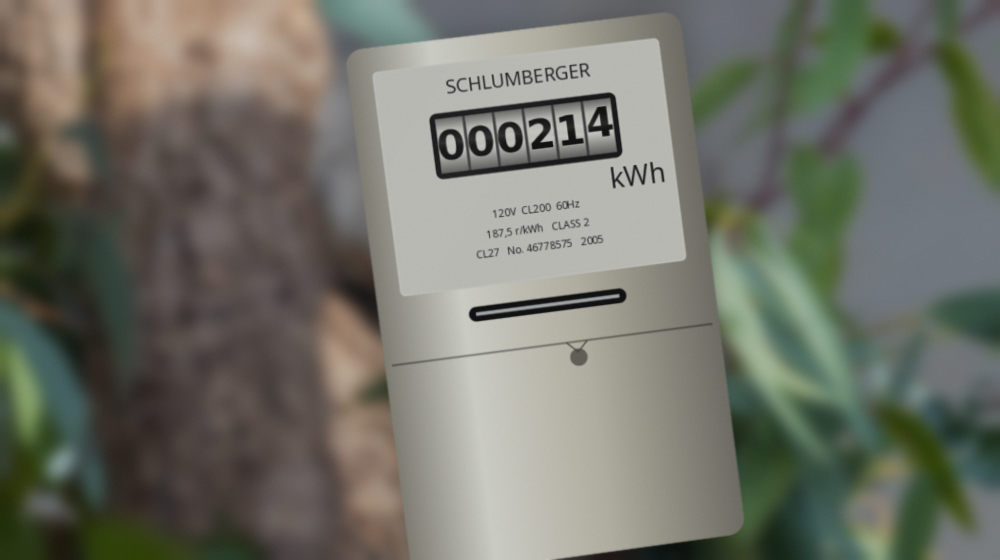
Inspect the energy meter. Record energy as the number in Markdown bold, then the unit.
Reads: **214** kWh
